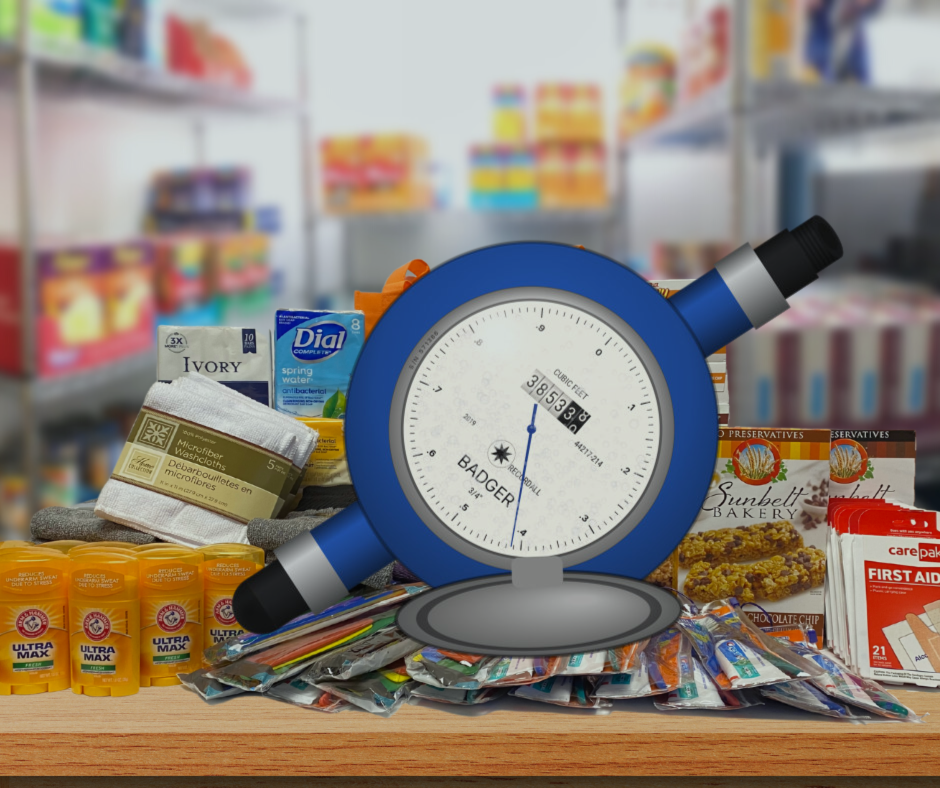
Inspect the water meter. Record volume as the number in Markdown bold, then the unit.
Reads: **385338.41** ft³
